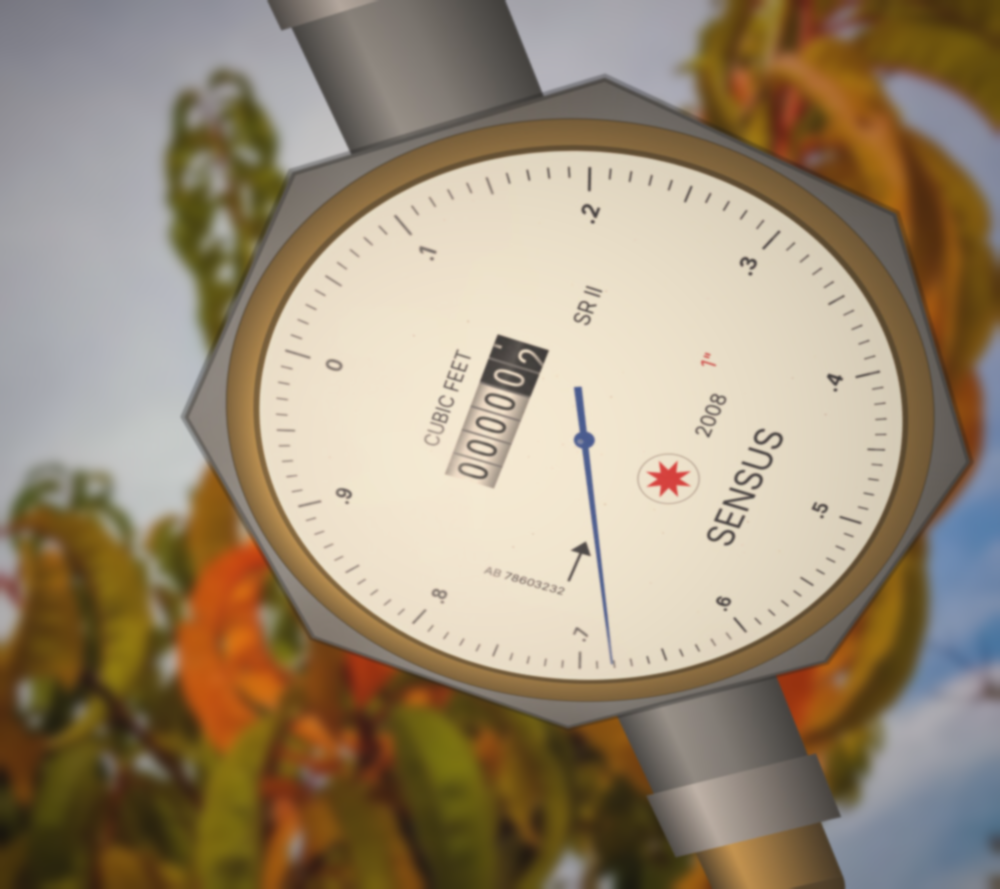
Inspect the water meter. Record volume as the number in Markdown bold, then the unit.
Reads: **1.68** ft³
